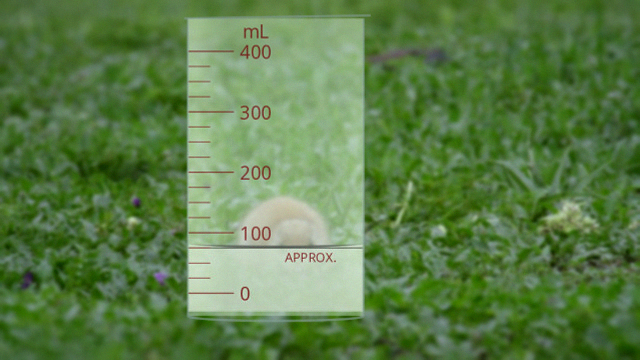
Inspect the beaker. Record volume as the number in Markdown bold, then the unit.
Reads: **75** mL
